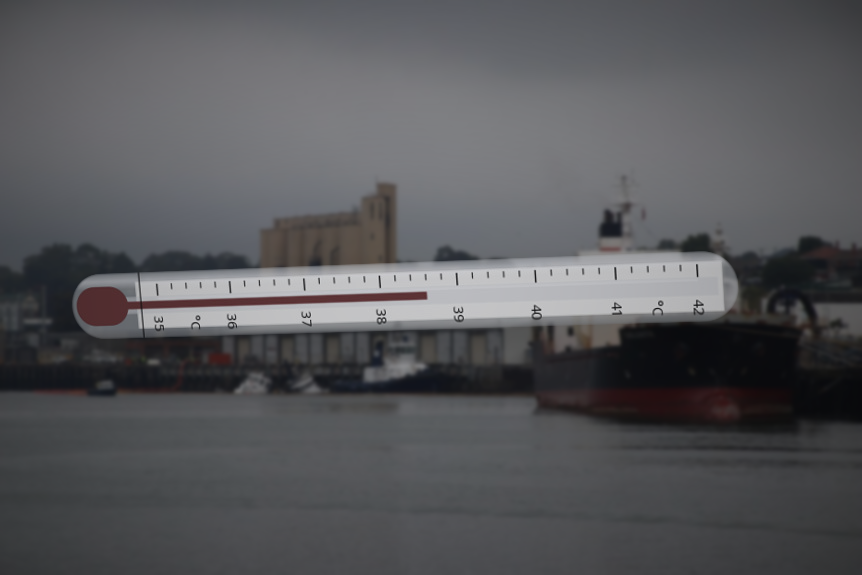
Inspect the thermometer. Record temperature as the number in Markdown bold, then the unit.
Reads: **38.6** °C
